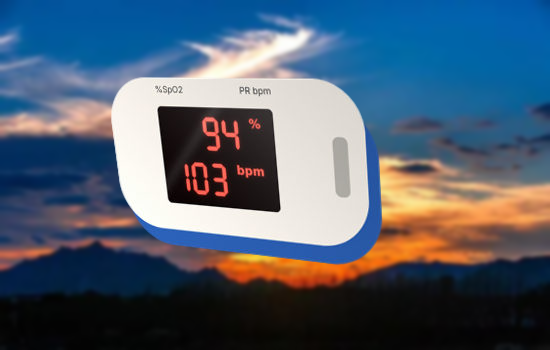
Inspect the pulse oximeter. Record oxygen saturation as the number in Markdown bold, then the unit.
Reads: **94** %
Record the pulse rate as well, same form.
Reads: **103** bpm
